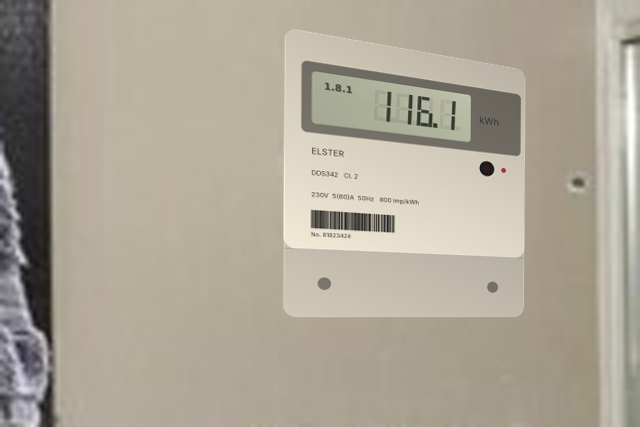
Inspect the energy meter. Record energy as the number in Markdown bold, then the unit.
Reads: **116.1** kWh
